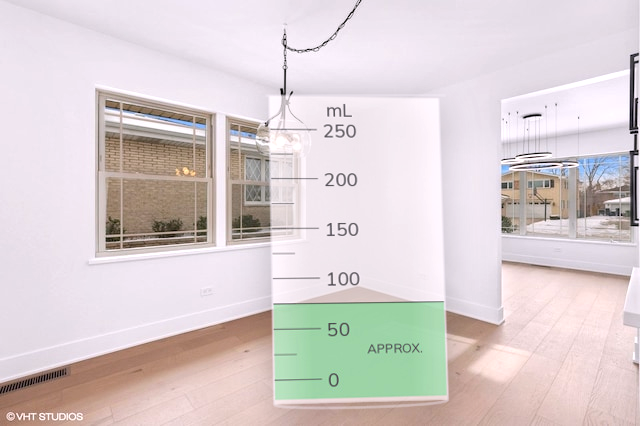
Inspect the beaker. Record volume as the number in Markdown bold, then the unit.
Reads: **75** mL
